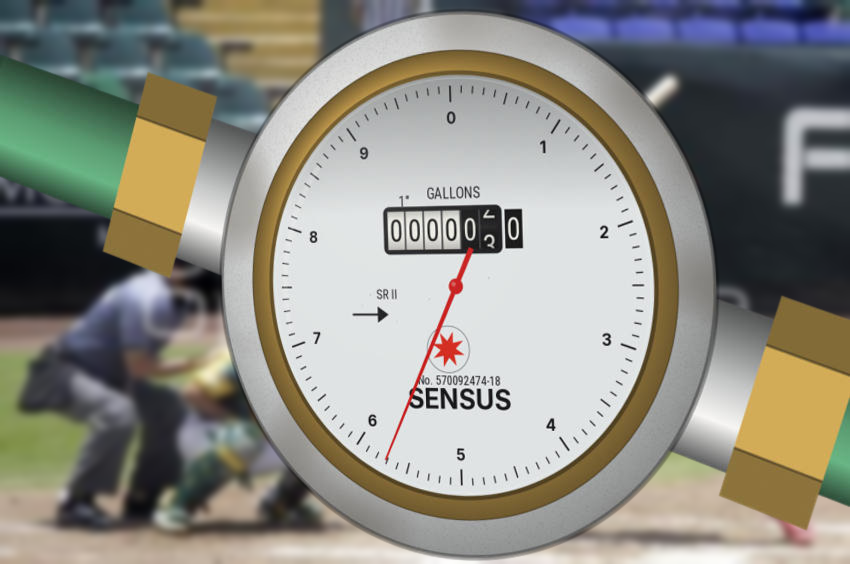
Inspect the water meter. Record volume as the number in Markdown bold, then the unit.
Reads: **25.7** gal
